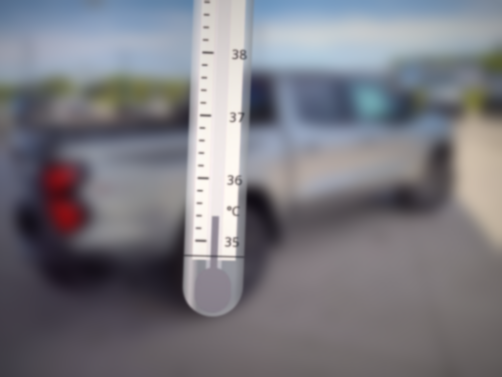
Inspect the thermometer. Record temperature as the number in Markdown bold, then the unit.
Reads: **35.4** °C
